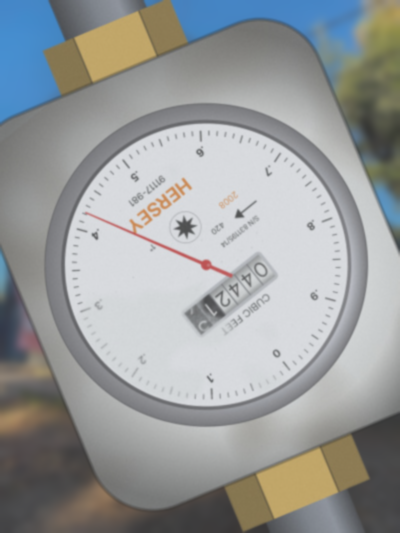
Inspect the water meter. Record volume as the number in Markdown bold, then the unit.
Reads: **44215.42** ft³
